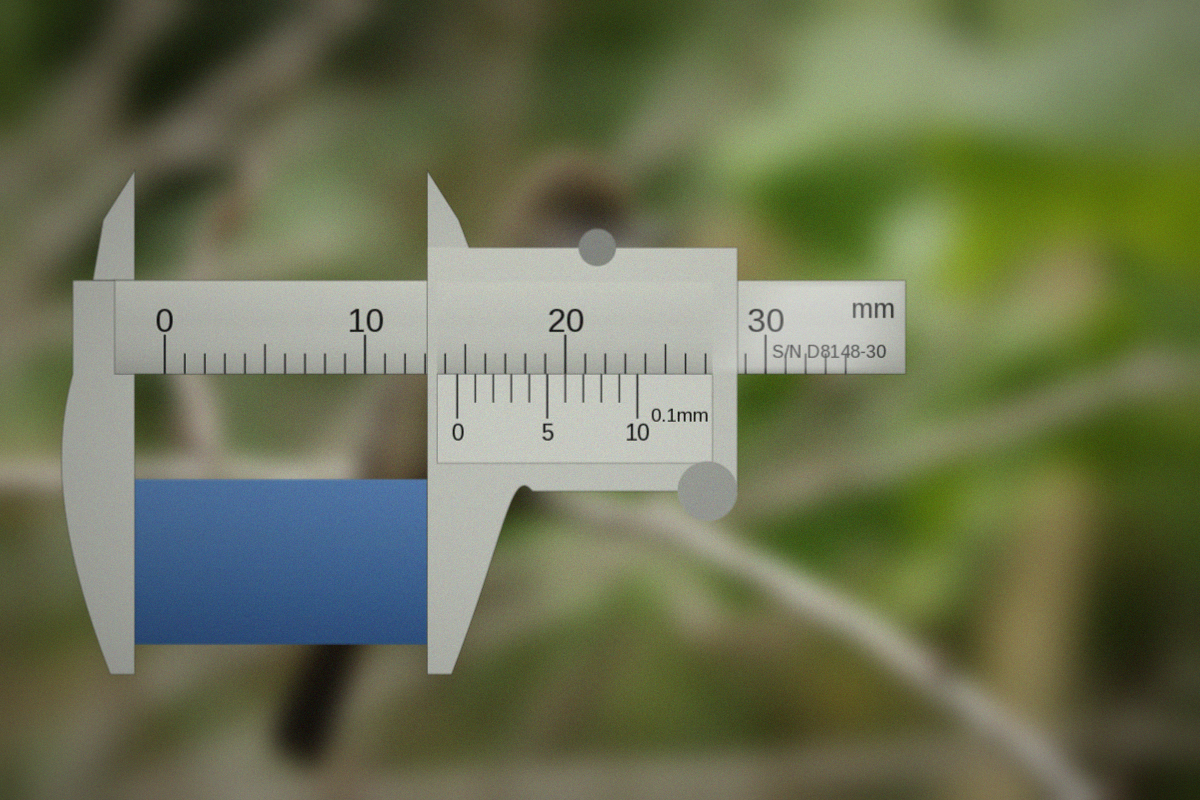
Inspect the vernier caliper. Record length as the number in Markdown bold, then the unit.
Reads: **14.6** mm
